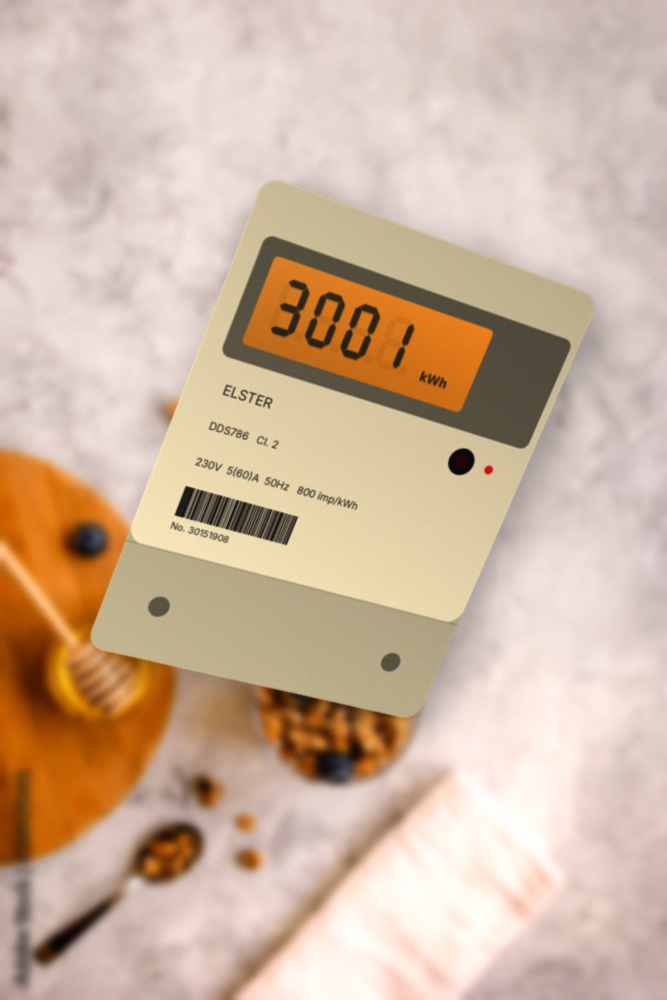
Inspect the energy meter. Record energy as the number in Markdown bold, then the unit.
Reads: **3001** kWh
